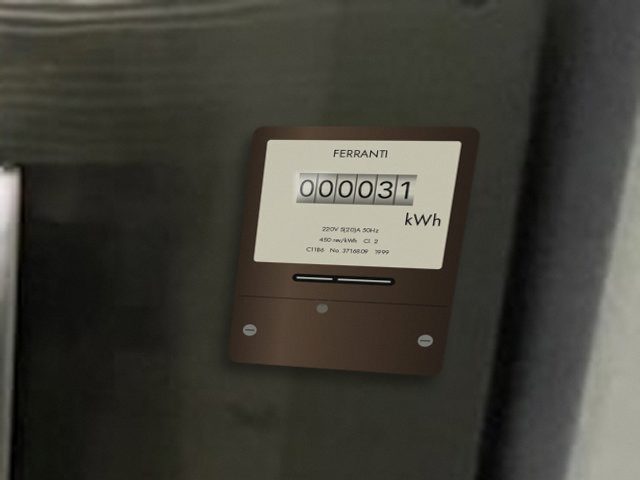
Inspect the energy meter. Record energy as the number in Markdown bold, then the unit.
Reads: **31** kWh
